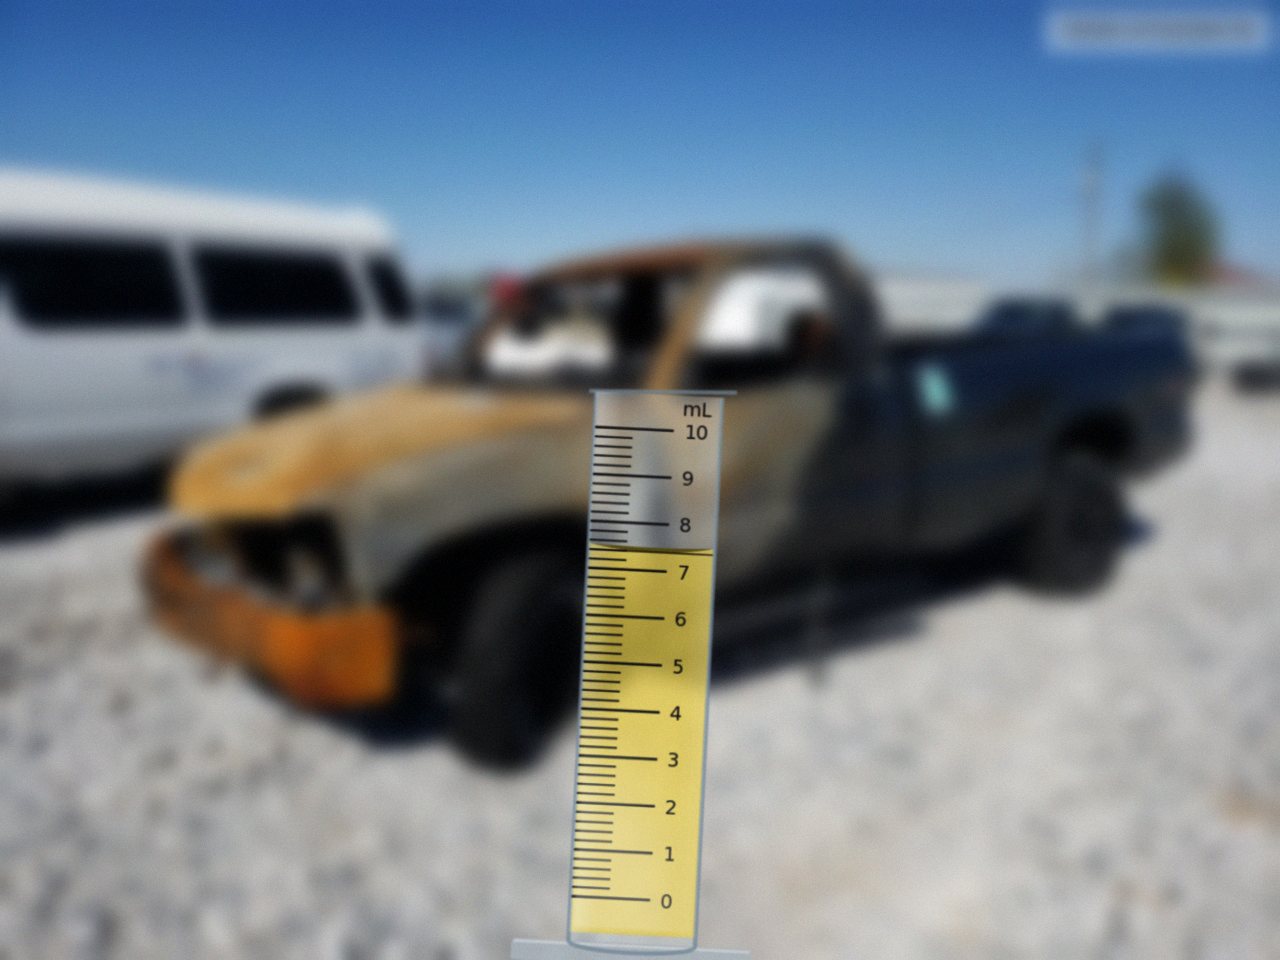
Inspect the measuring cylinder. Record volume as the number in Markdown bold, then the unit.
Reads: **7.4** mL
